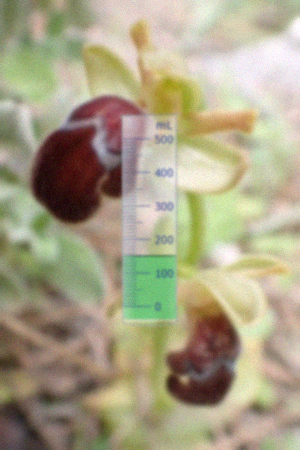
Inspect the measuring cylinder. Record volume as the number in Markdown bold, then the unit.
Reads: **150** mL
